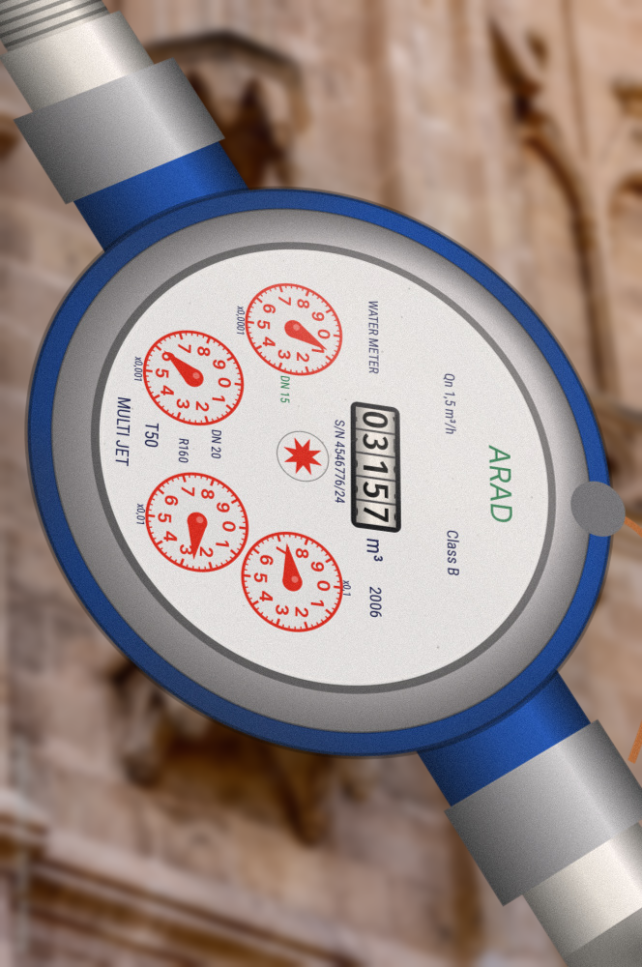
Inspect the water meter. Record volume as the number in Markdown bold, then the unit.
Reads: **3157.7260** m³
